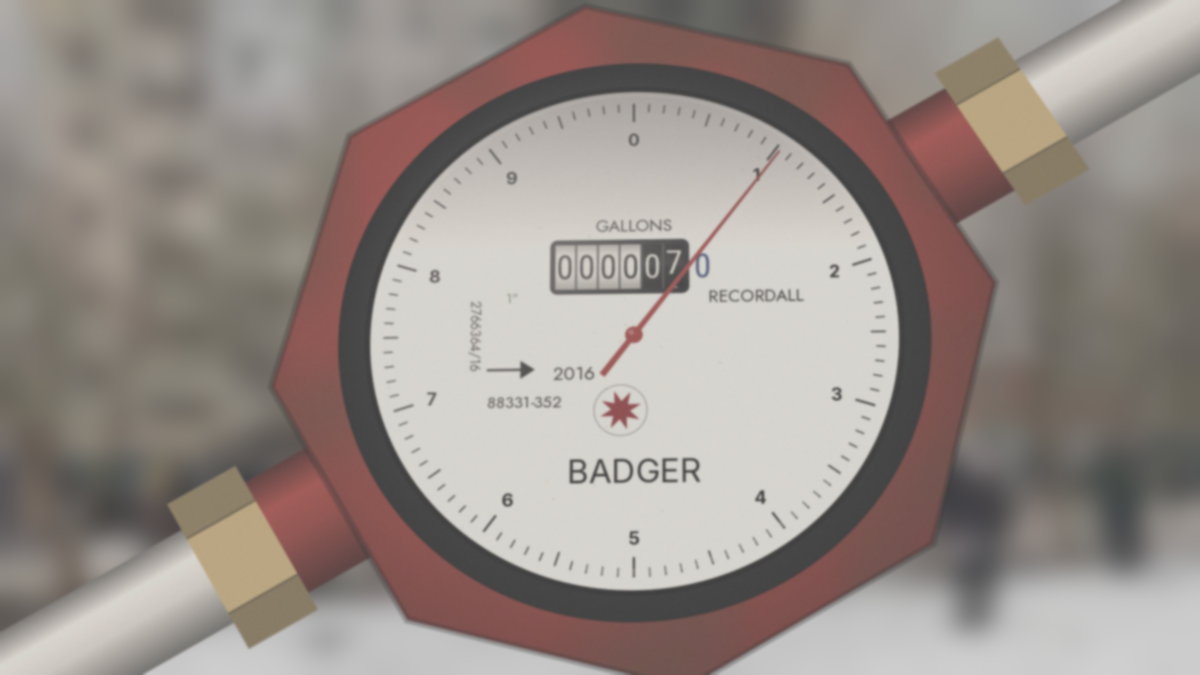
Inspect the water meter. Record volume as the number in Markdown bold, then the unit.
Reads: **71.0** gal
